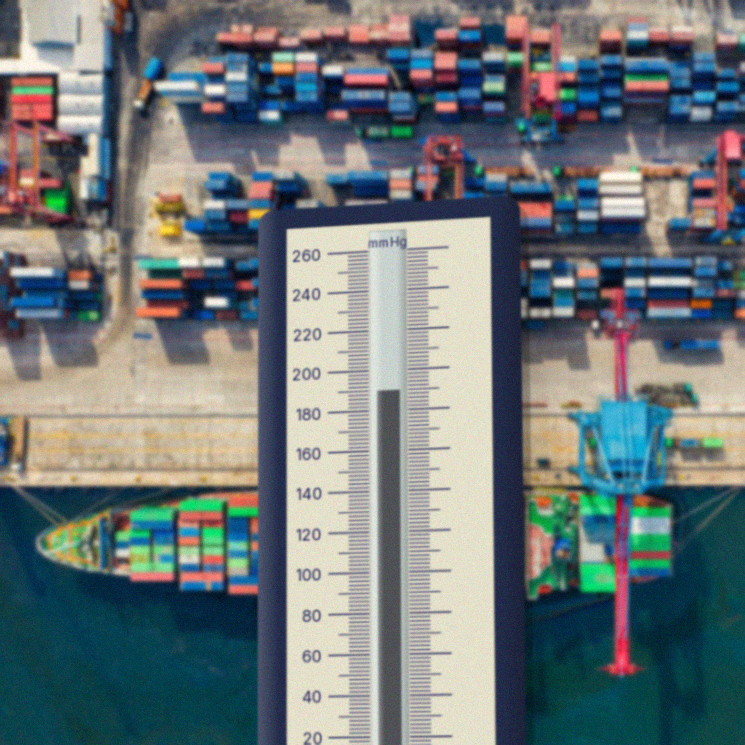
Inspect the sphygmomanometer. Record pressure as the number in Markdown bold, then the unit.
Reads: **190** mmHg
